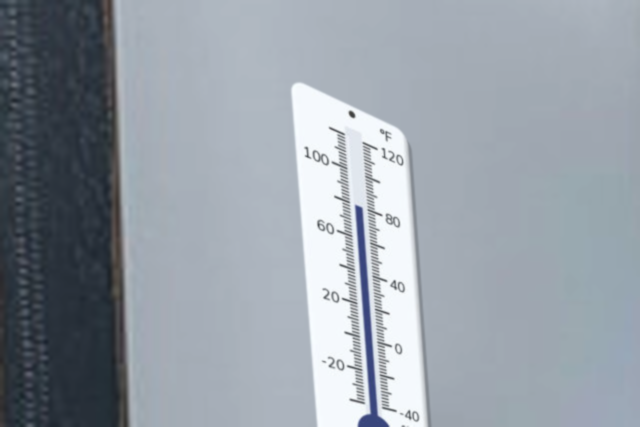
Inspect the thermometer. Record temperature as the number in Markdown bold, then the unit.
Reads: **80** °F
